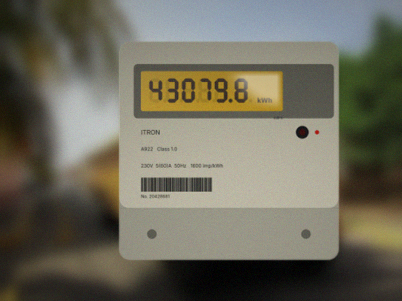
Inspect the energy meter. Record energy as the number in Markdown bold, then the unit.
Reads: **43079.8** kWh
